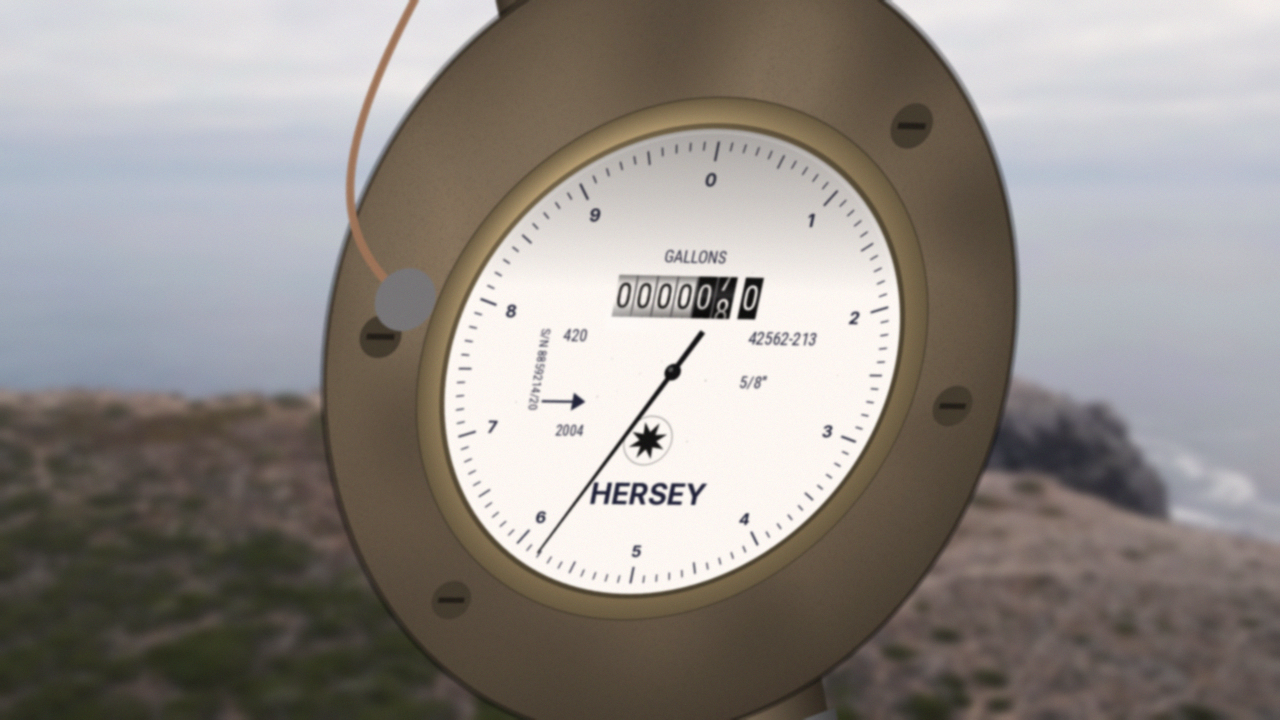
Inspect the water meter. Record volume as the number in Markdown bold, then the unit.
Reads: **75.8** gal
